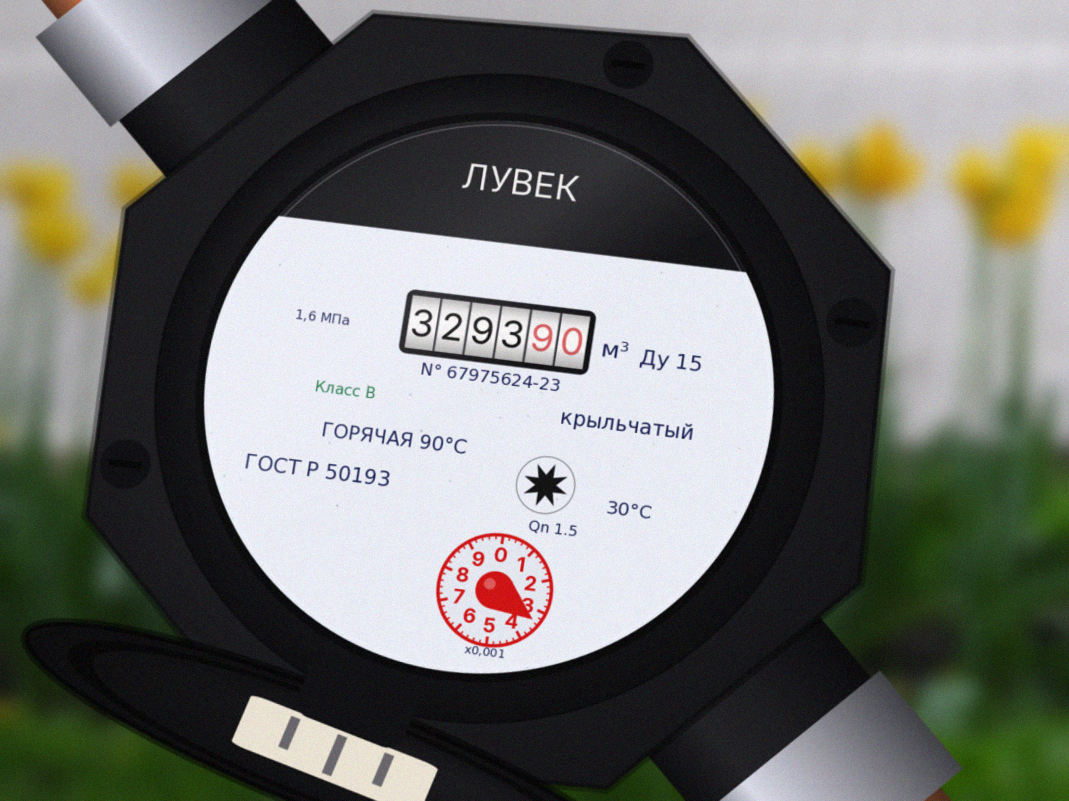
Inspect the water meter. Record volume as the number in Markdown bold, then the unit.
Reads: **3293.903** m³
